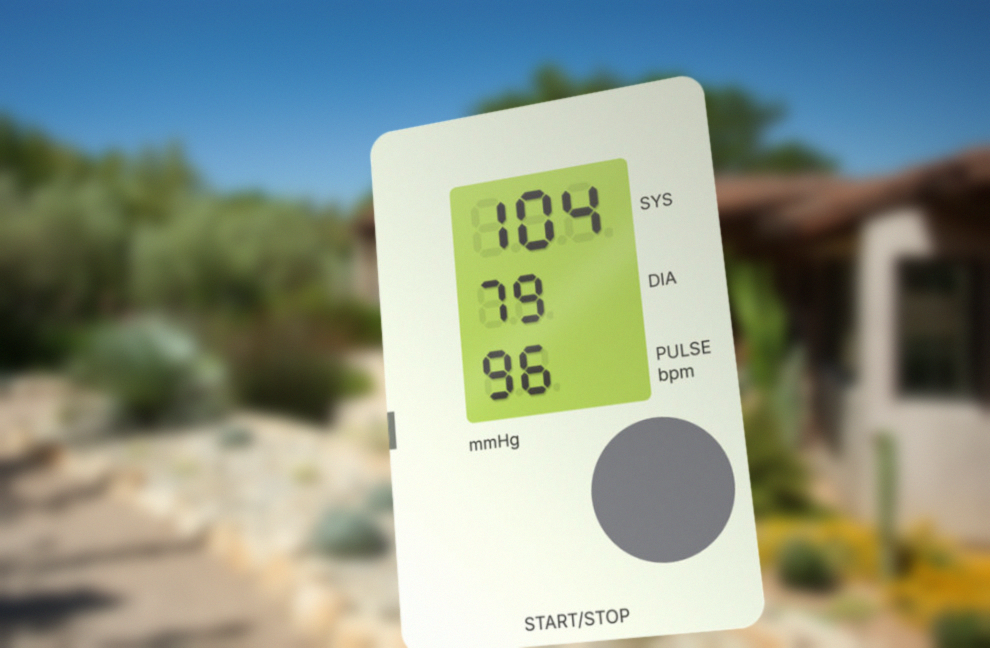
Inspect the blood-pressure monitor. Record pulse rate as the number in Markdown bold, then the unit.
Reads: **96** bpm
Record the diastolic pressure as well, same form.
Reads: **79** mmHg
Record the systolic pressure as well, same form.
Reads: **104** mmHg
